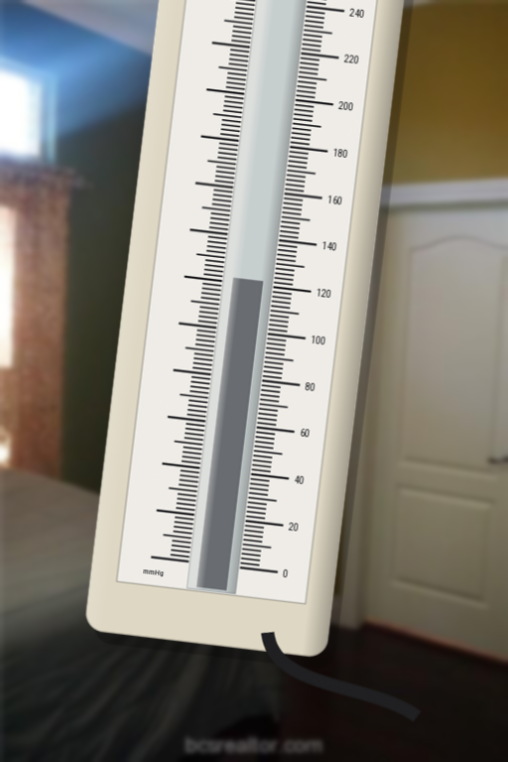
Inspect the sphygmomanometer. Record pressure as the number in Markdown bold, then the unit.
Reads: **122** mmHg
